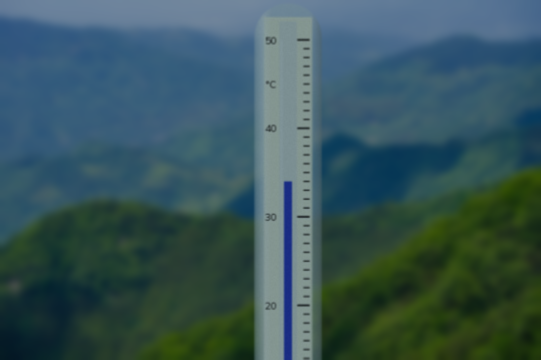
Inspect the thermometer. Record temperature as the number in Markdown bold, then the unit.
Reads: **34** °C
